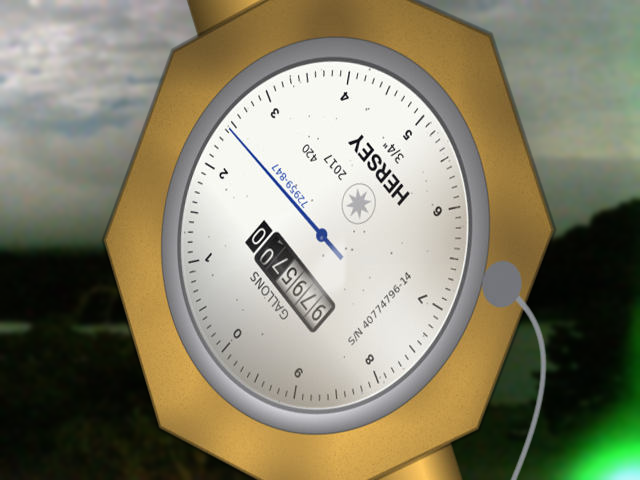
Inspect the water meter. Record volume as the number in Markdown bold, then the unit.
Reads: **9795702.4** gal
